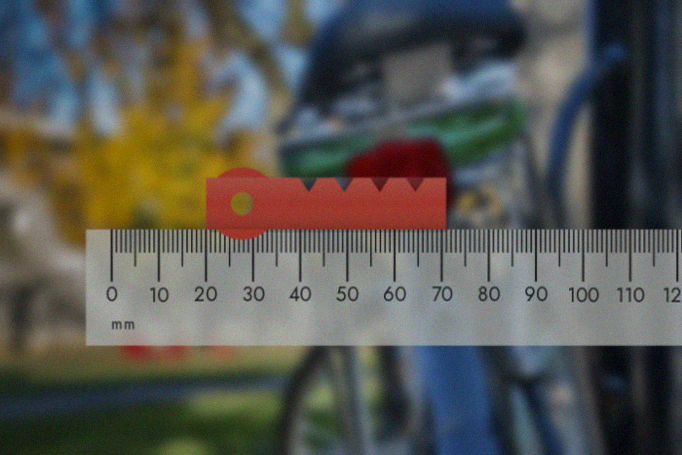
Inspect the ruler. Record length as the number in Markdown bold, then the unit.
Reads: **51** mm
